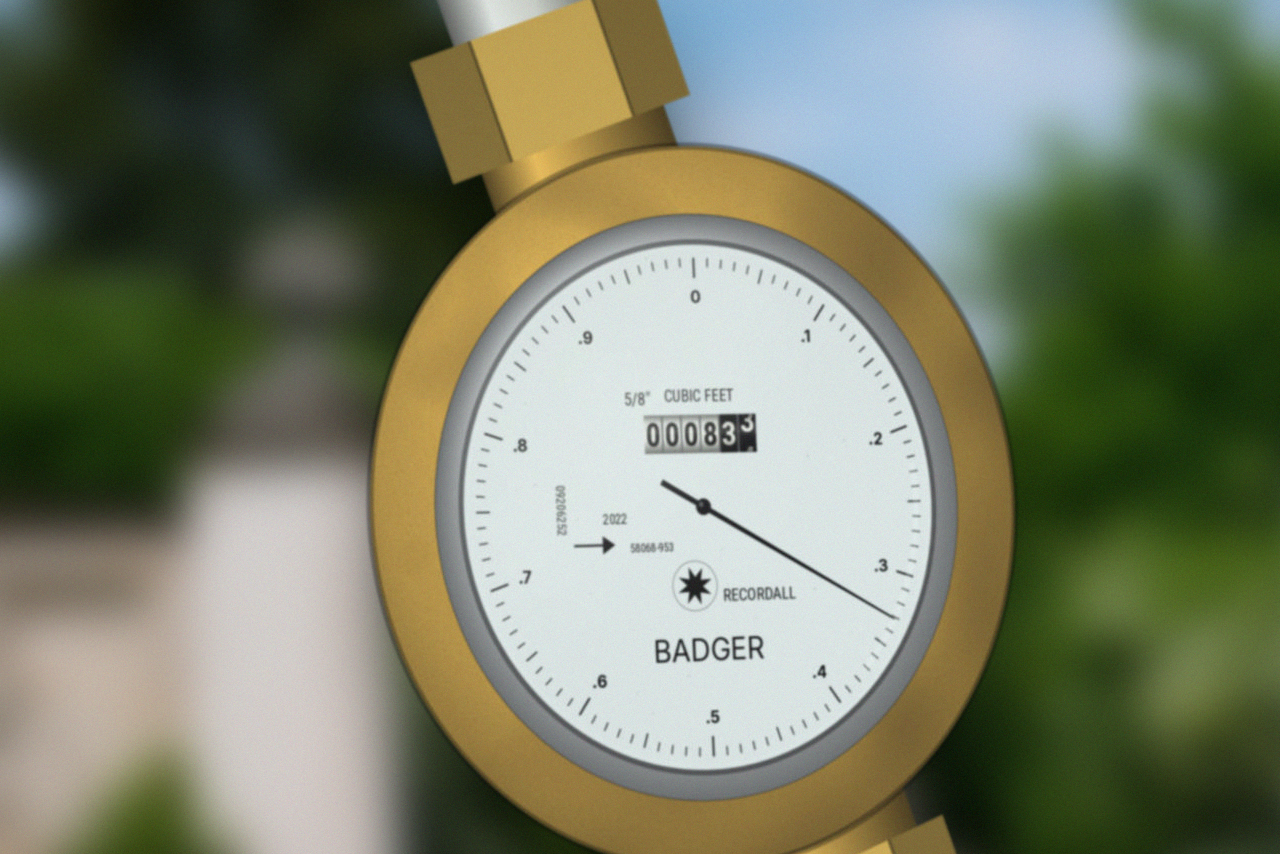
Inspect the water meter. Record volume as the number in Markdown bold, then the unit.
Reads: **833.33** ft³
